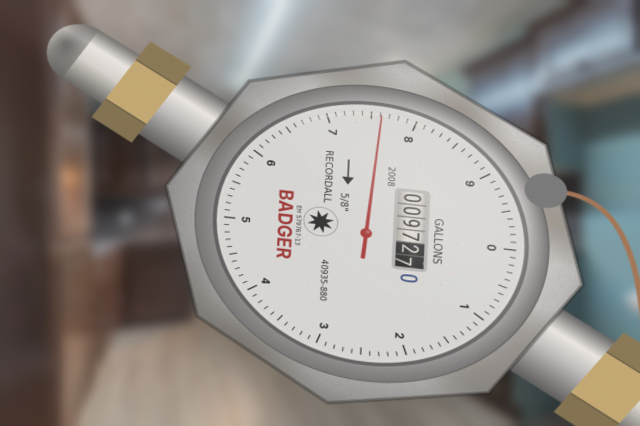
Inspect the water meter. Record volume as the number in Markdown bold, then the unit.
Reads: **97267.6** gal
